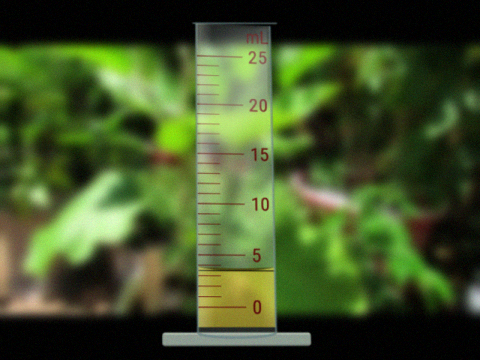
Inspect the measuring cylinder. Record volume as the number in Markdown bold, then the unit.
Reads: **3.5** mL
